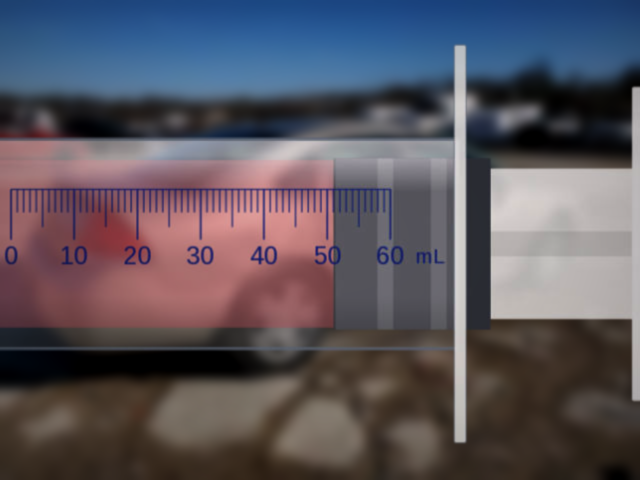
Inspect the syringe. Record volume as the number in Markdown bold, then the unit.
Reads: **51** mL
